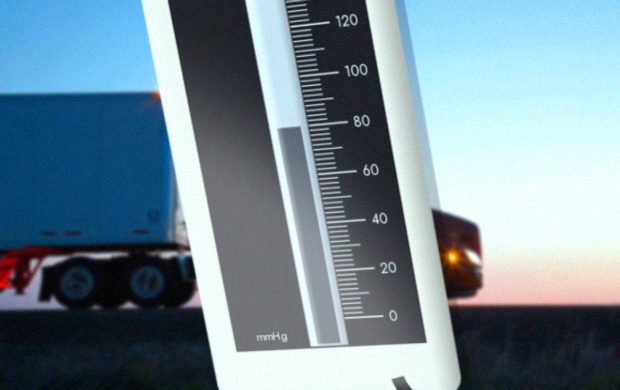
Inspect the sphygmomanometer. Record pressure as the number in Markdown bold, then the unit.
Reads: **80** mmHg
